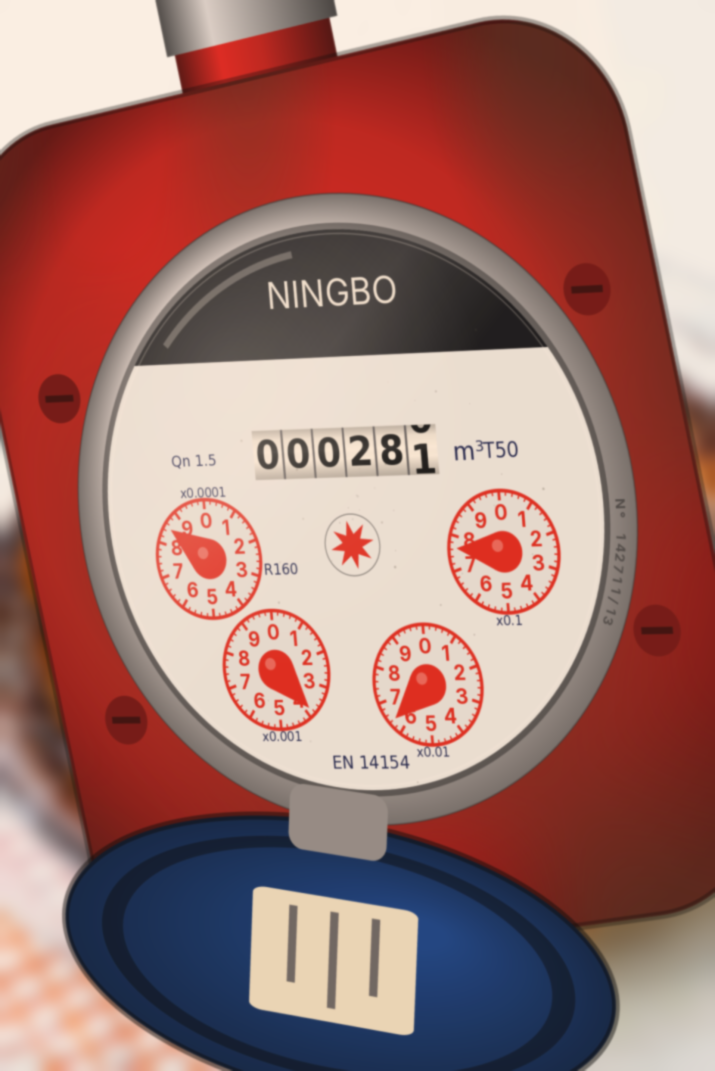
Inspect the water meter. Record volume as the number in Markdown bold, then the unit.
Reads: **280.7638** m³
